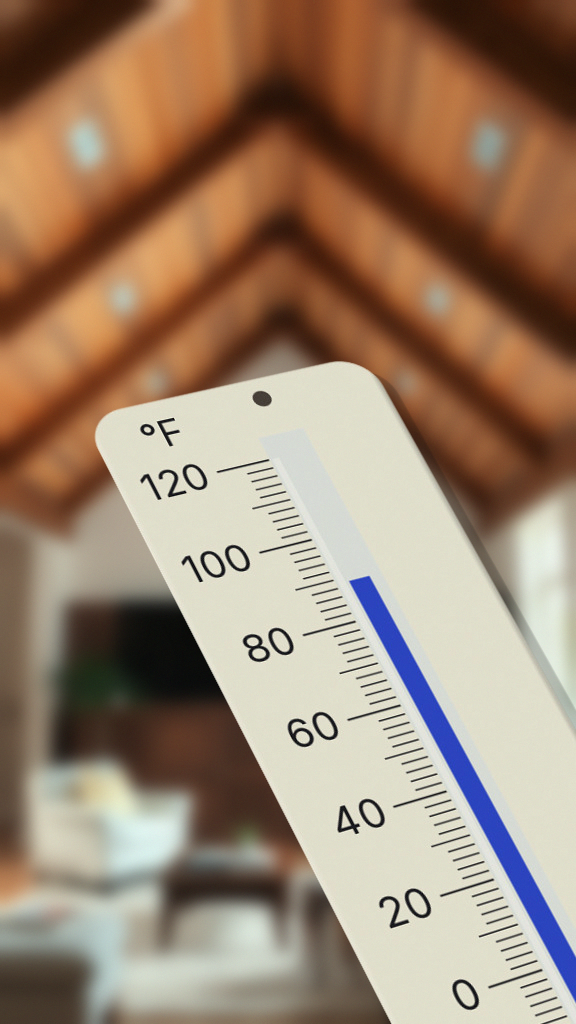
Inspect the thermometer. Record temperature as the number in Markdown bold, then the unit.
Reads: **89** °F
